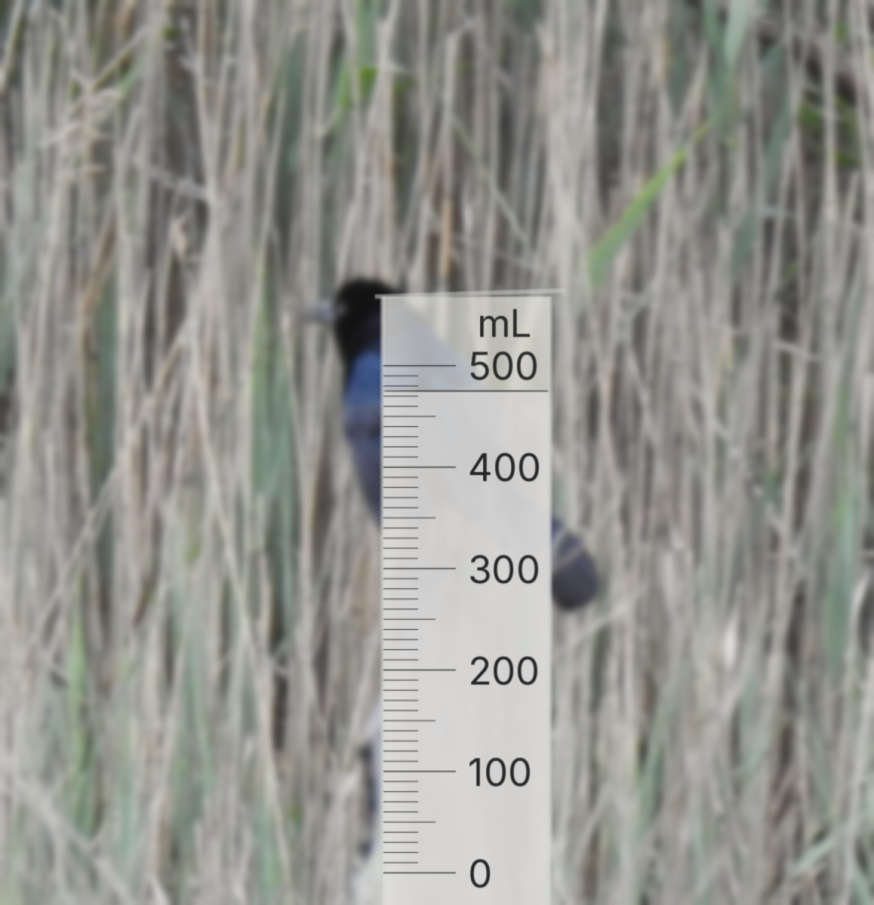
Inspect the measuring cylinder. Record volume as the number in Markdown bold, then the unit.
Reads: **475** mL
